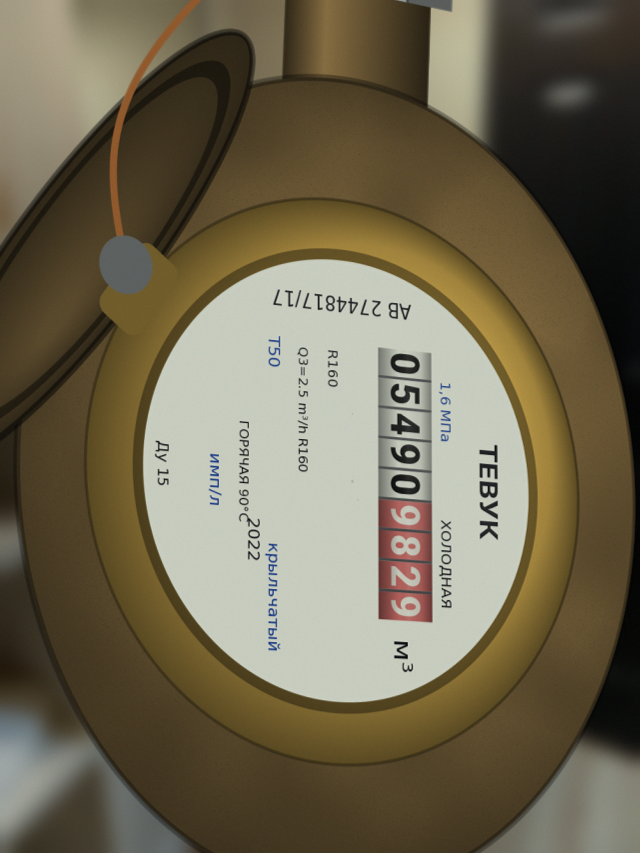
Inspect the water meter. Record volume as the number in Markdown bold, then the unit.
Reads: **5490.9829** m³
